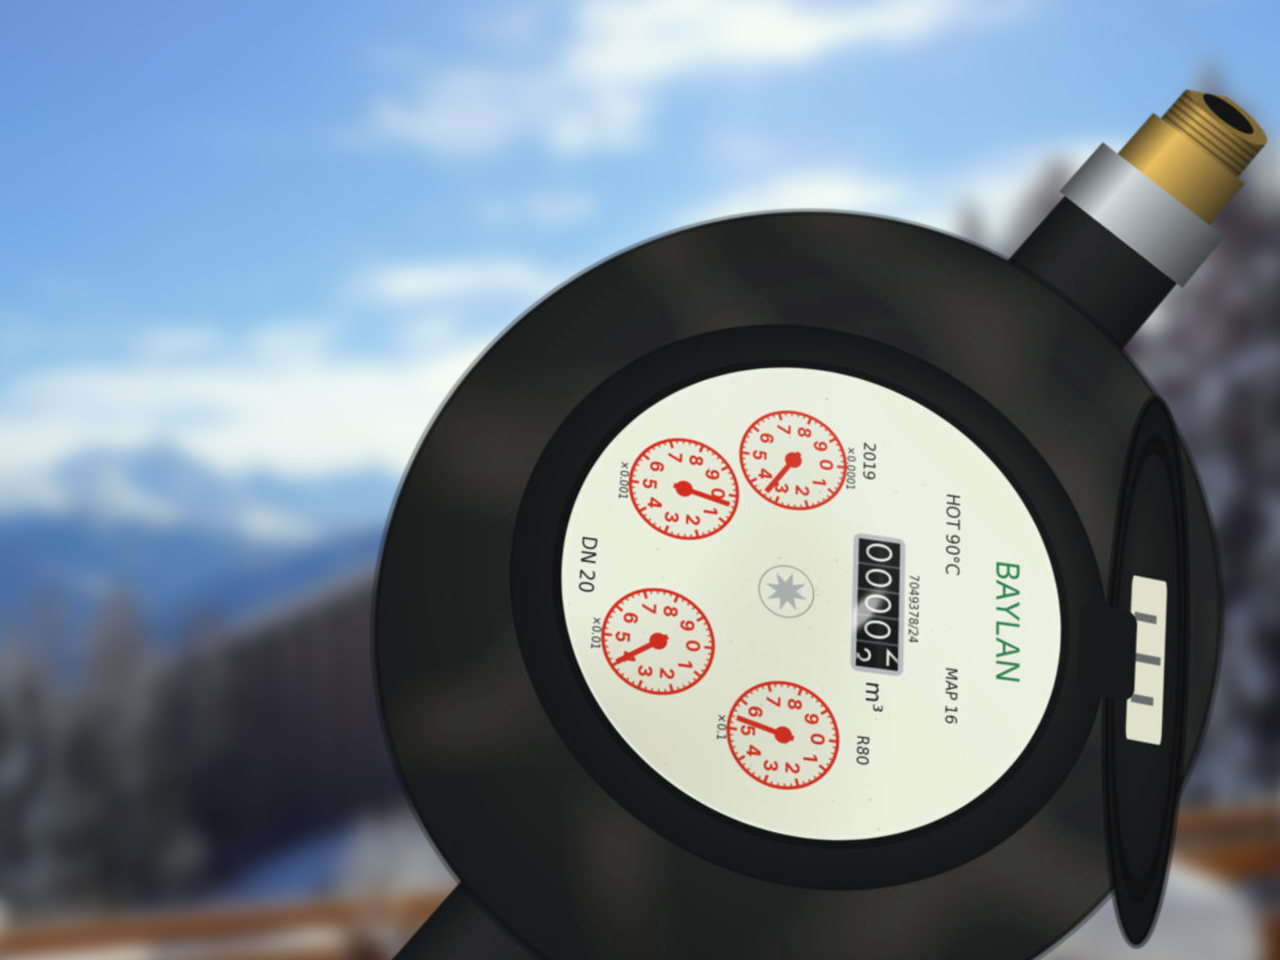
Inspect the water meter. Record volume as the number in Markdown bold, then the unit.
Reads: **2.5403** m³
